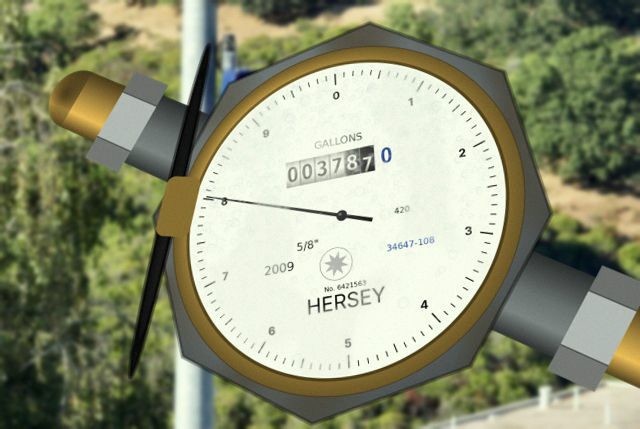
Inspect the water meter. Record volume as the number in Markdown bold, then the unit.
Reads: **37868.0** gal
